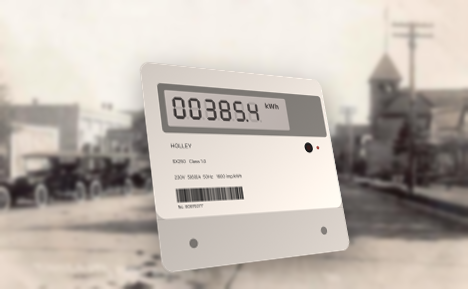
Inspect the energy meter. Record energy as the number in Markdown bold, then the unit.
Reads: **385.4** kWh
